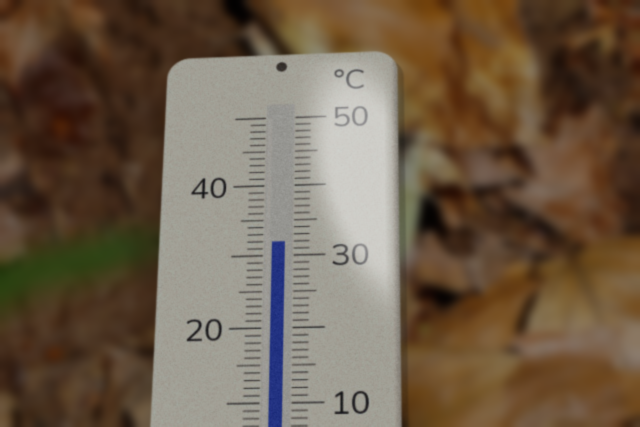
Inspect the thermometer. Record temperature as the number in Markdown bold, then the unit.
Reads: **32** °C
